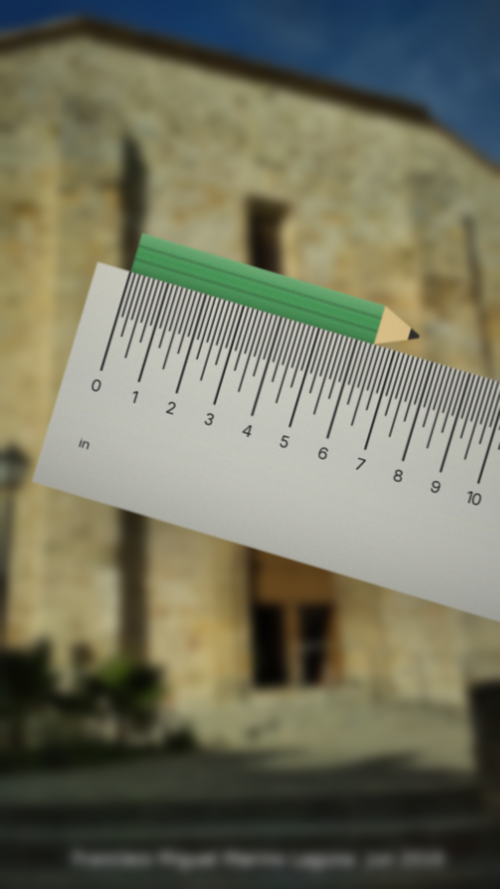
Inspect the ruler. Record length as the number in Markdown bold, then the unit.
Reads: **7.5** in
